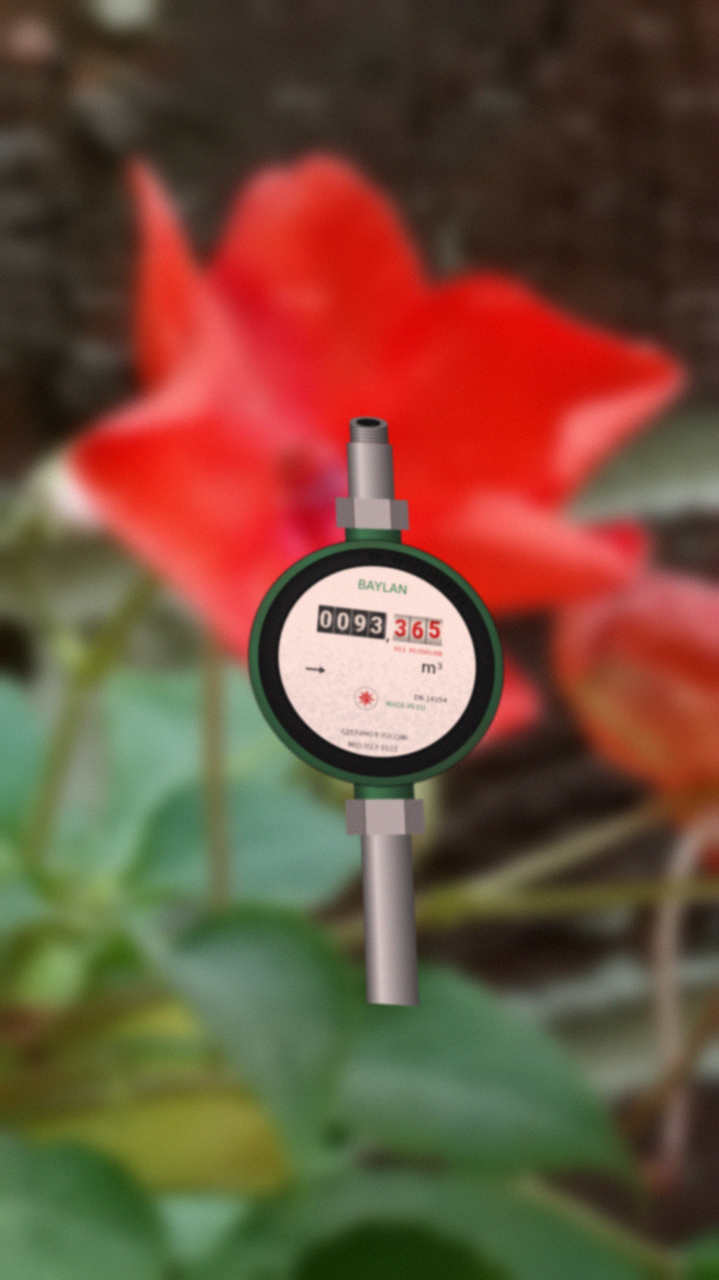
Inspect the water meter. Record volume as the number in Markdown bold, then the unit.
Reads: **93.365** m³
